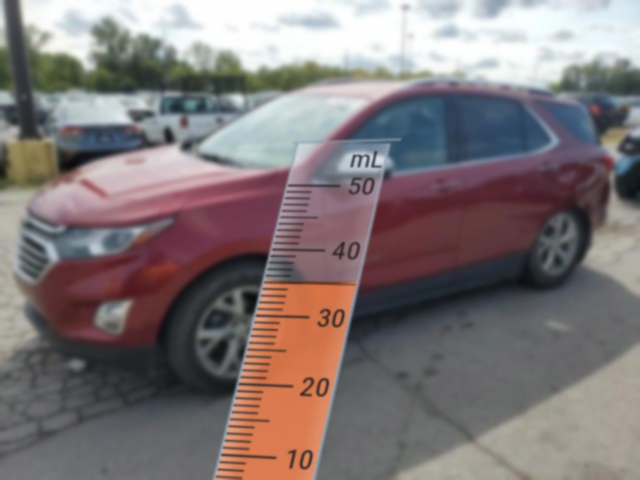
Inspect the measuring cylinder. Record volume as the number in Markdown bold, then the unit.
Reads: **35** mL
